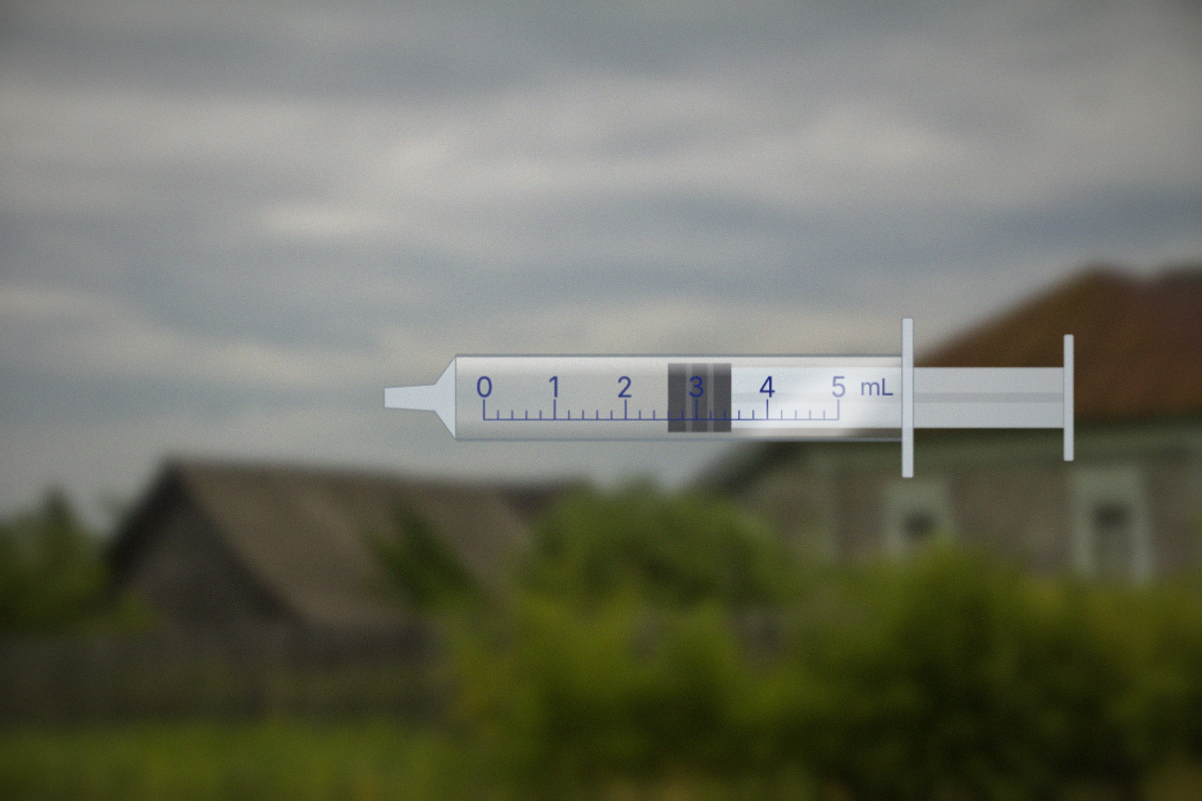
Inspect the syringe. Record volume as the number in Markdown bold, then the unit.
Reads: **2.6** mL
